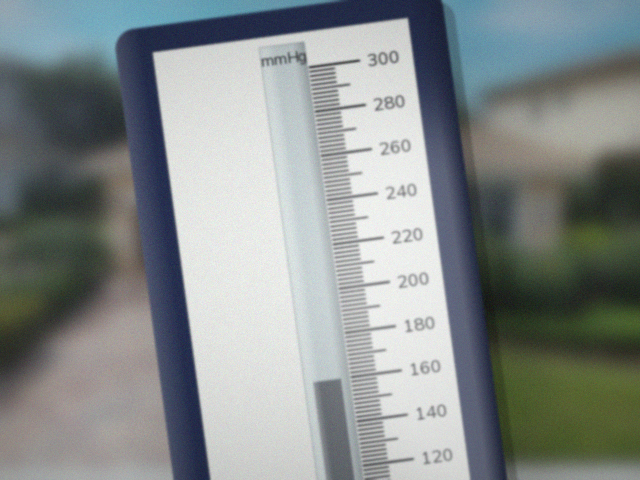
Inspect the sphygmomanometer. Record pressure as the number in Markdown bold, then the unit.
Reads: **160** mmHg
